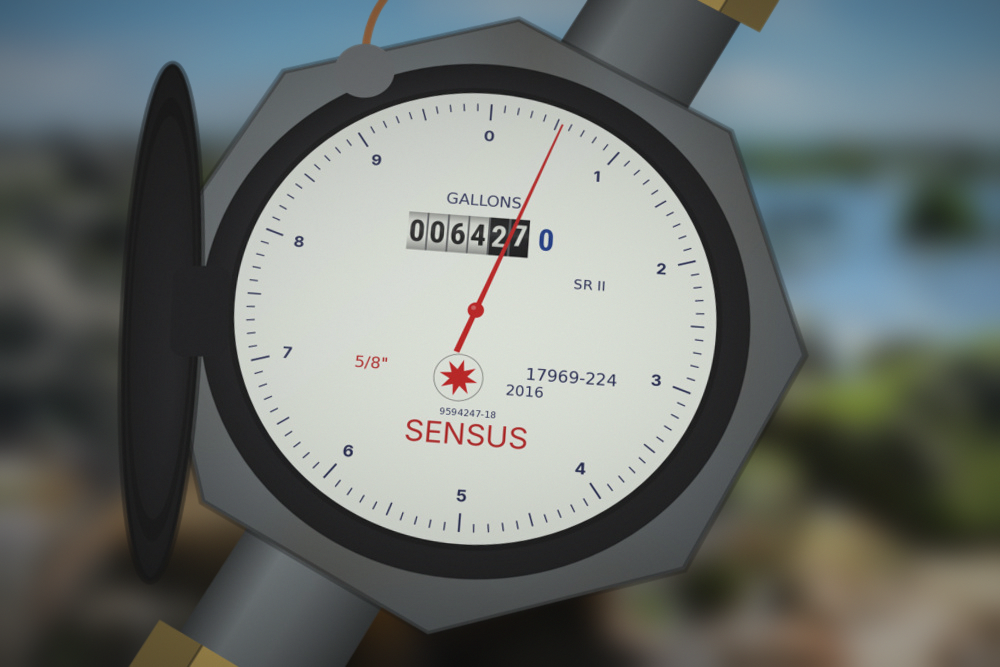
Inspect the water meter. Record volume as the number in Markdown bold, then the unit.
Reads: **64270.5** gal
